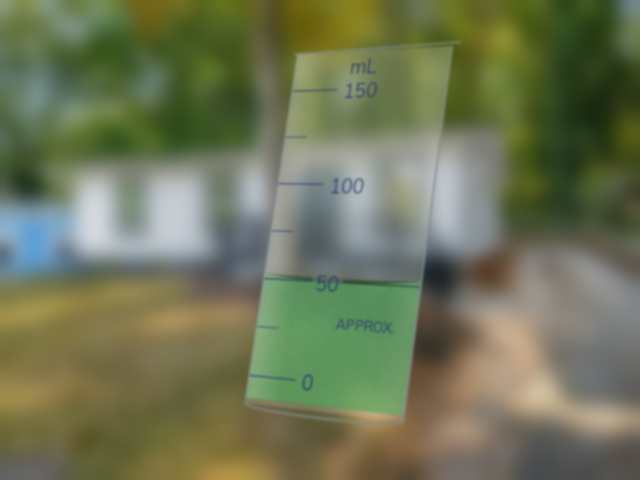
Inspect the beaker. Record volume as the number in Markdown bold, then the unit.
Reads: **50** mL
